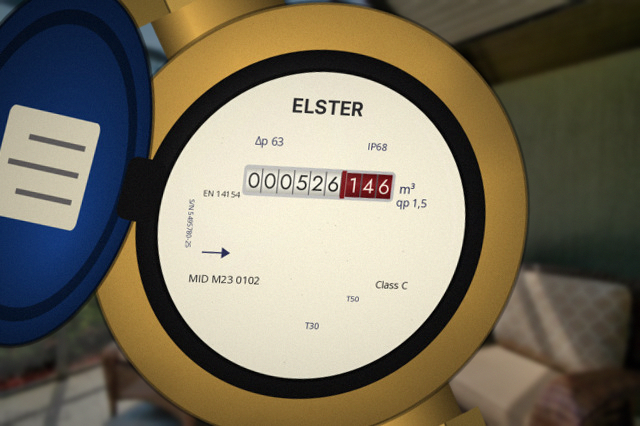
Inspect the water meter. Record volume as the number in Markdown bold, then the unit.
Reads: **526.146** m³
